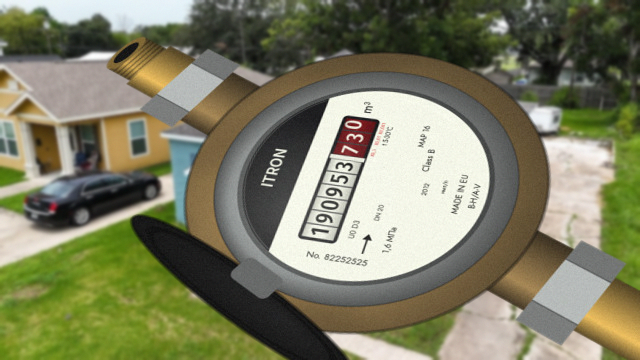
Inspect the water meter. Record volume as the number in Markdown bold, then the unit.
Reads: **190953.730** m³
